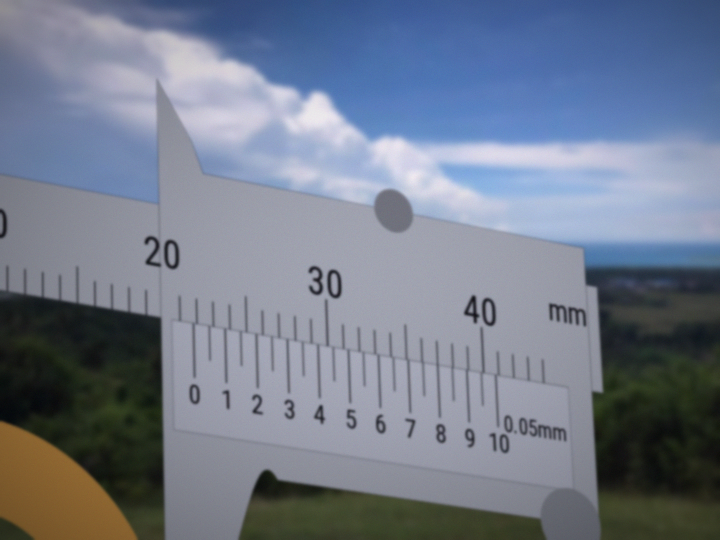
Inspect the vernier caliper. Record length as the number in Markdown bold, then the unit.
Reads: **21.8** mm
